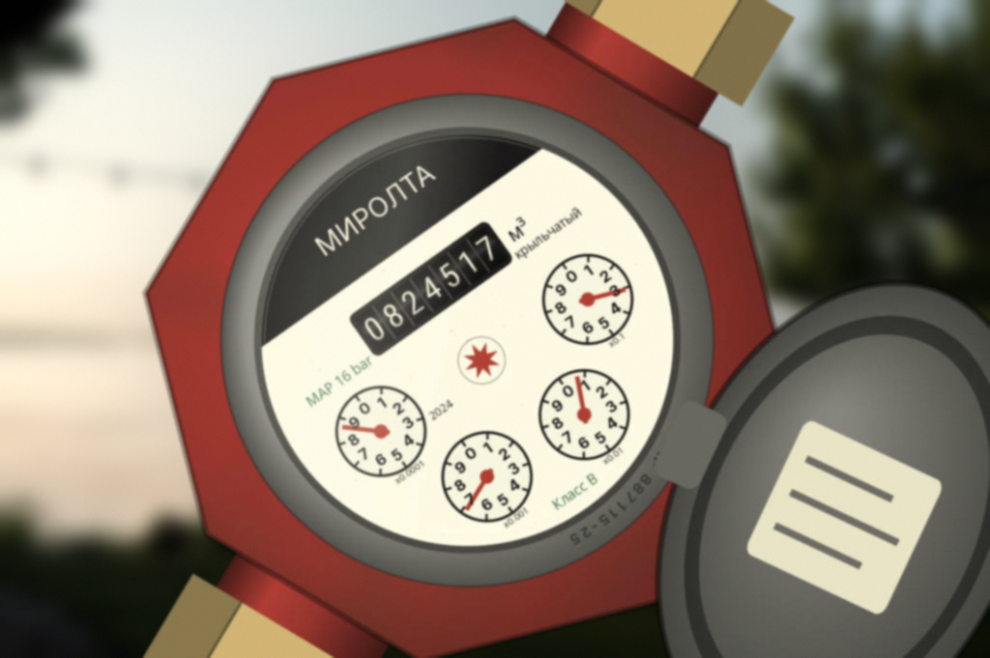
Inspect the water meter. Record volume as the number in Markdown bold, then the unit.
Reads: **824517.3068** m³
